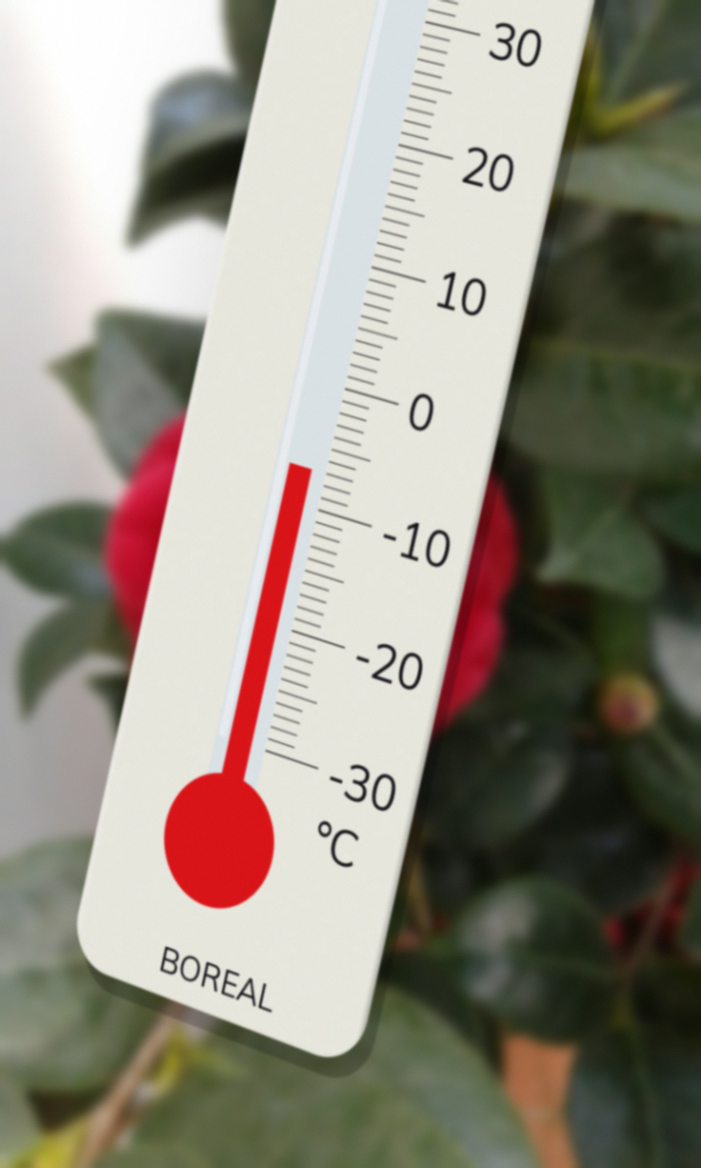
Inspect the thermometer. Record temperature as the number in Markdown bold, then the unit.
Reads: **-7** °C
